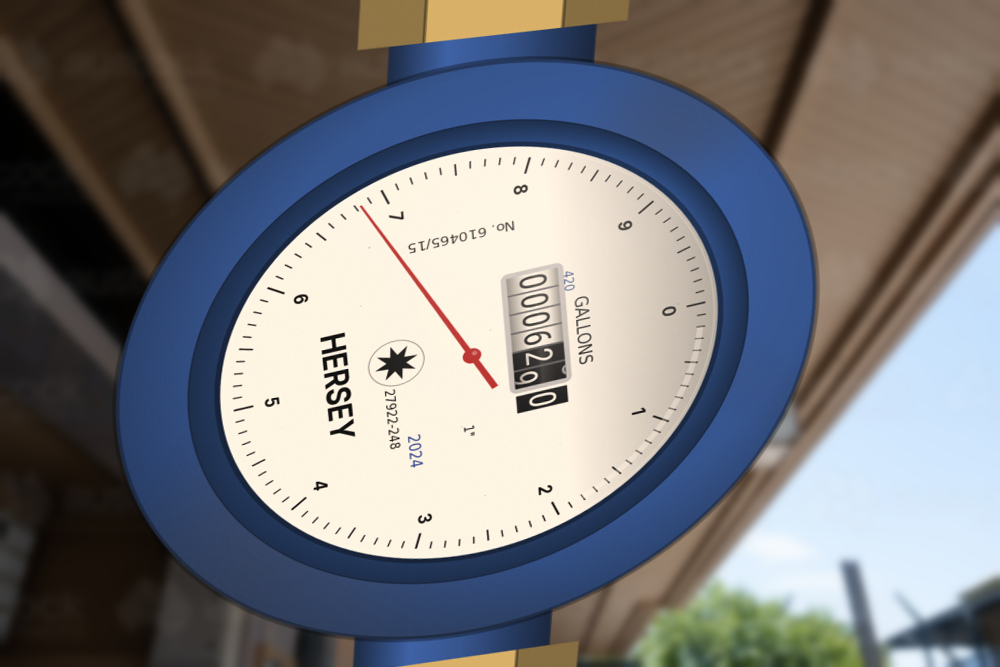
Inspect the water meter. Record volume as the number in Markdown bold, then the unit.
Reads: **6286.8** gal
